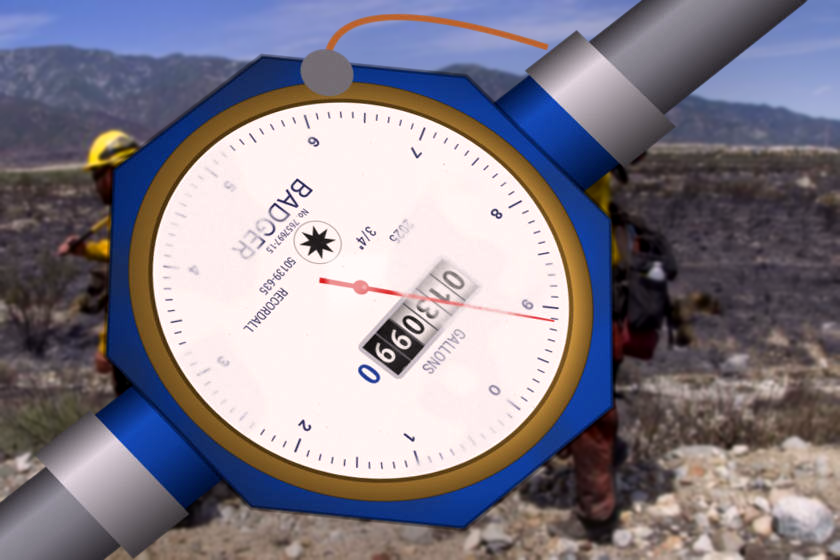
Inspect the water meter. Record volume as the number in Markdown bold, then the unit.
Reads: **130989.1** gal
